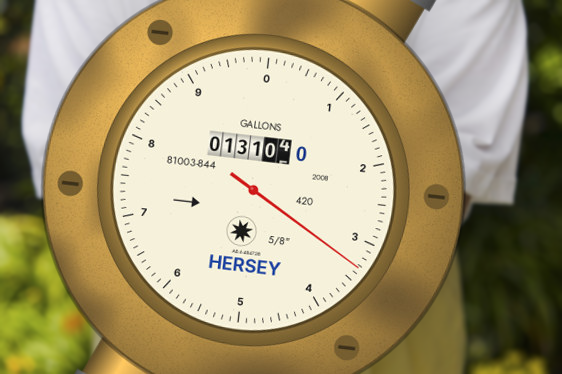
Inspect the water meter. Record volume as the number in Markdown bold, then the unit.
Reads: **131043.3** gal
